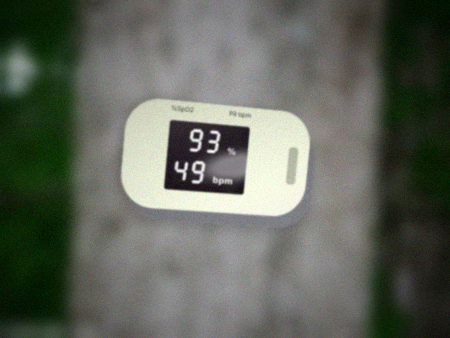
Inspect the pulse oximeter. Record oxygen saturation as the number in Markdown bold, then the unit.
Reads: **93** %
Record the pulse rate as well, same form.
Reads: **49** bpm
